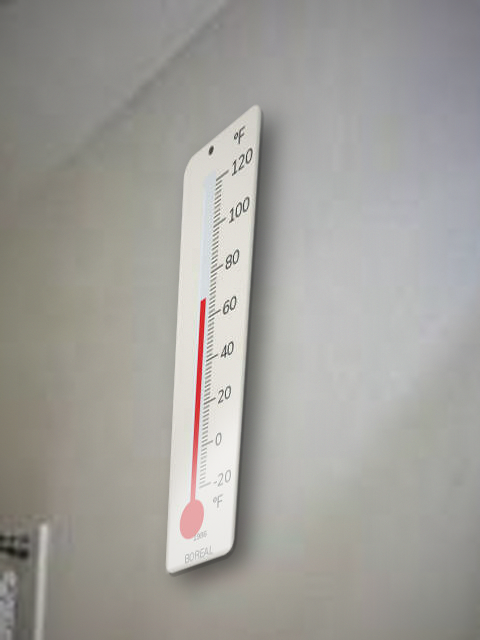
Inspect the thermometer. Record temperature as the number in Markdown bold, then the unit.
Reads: **70** °F
